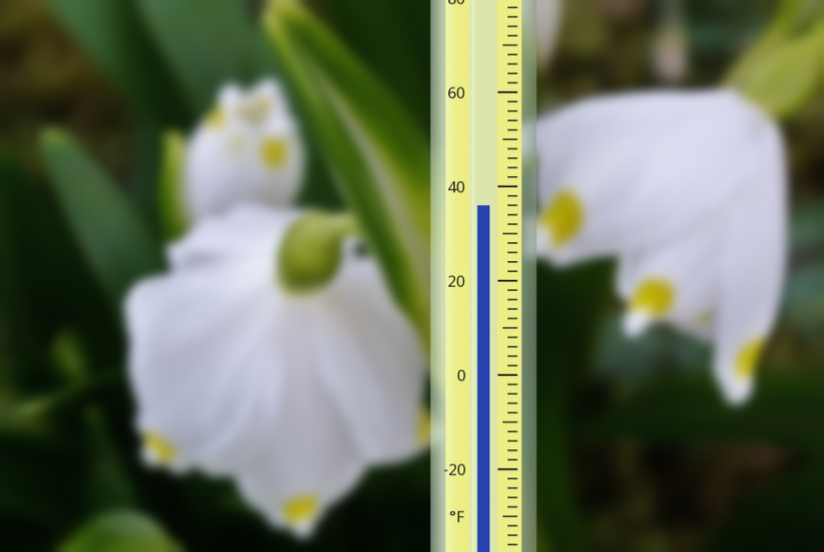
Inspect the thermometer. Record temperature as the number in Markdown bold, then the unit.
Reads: **36** °F
